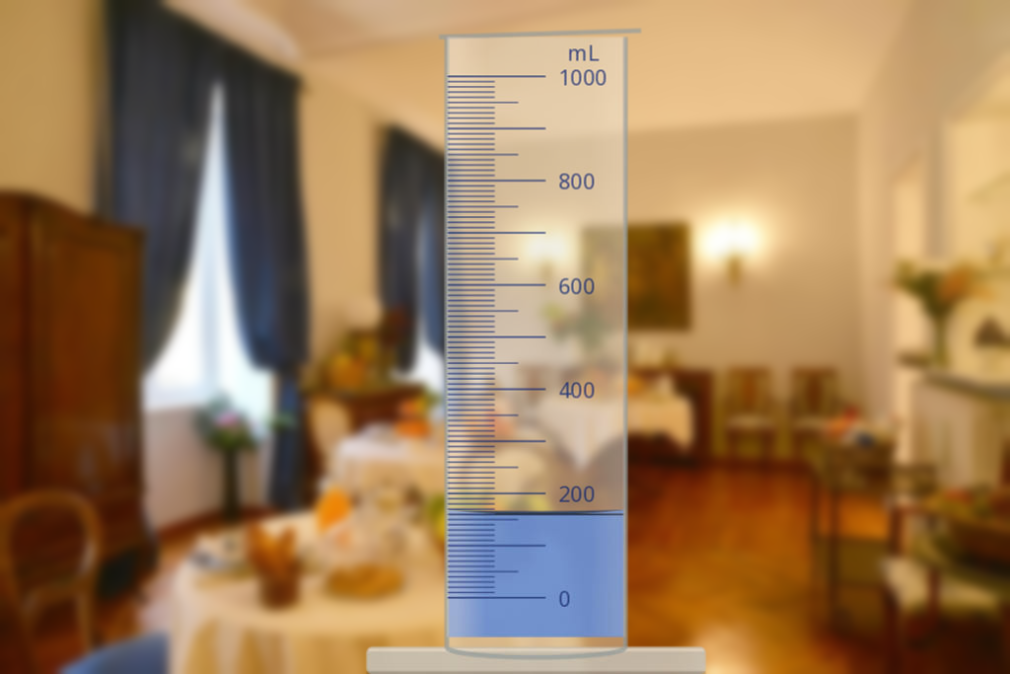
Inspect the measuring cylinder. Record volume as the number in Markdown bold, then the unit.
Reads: **160** mL
